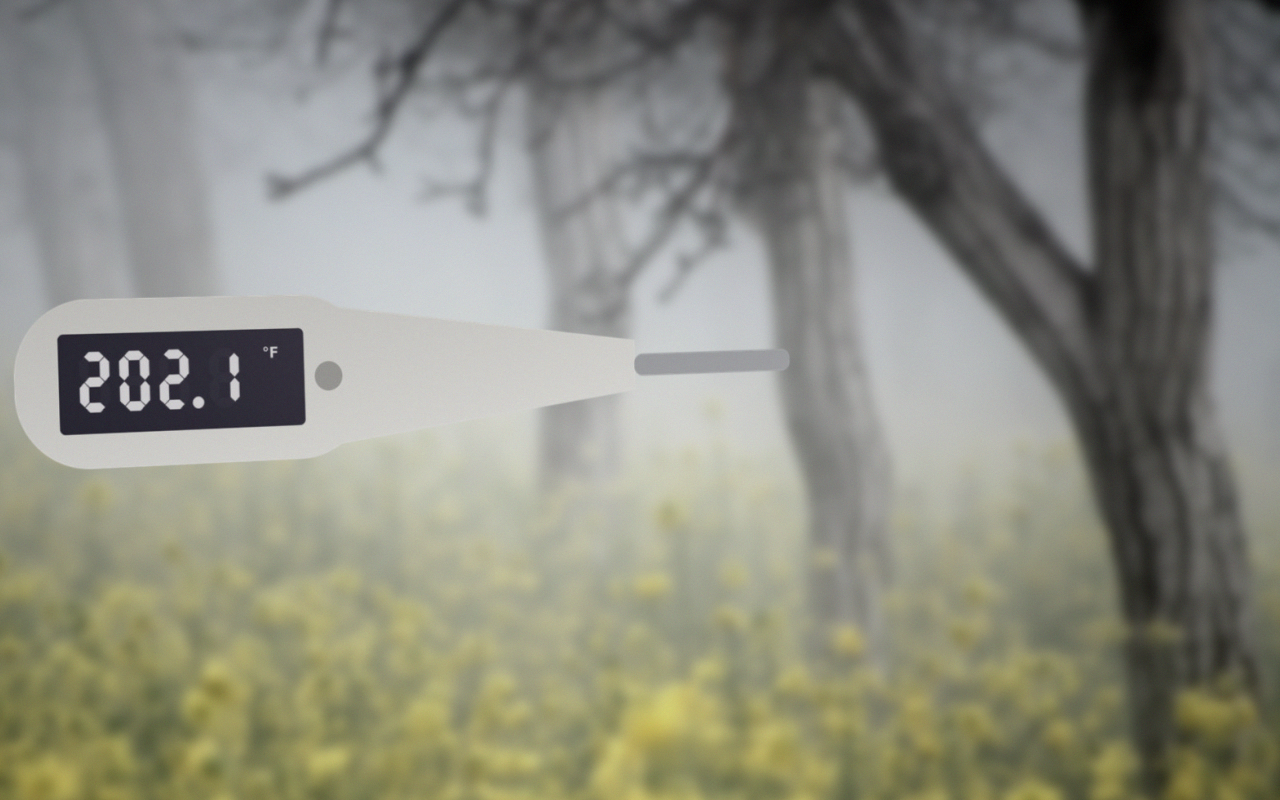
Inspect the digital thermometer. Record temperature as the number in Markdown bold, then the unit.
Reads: **202.1** °F
